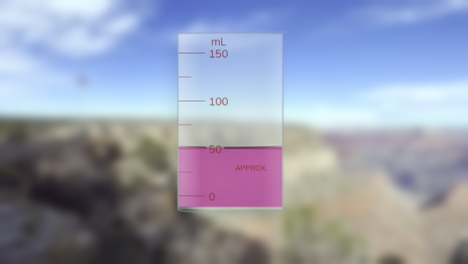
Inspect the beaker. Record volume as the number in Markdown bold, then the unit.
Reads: **50** mL
